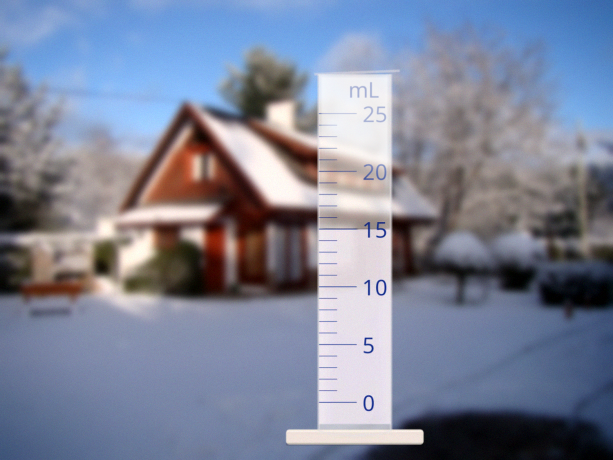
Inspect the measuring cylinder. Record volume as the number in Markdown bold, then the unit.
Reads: **15** mL
